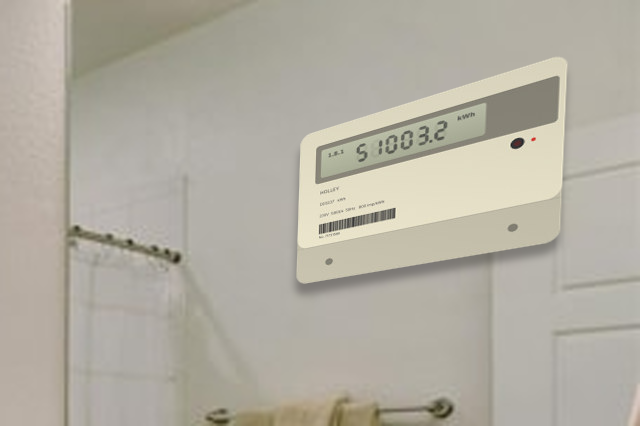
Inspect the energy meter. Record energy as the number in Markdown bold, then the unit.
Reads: **51003.2** kWh
